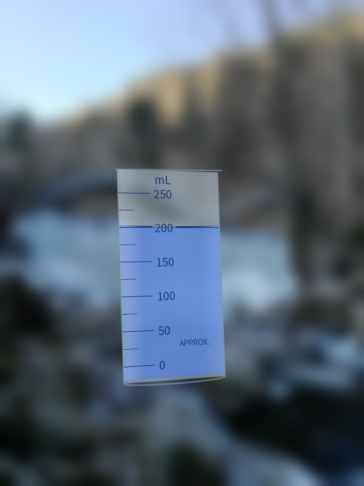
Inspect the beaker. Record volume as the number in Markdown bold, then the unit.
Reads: **200** mL
